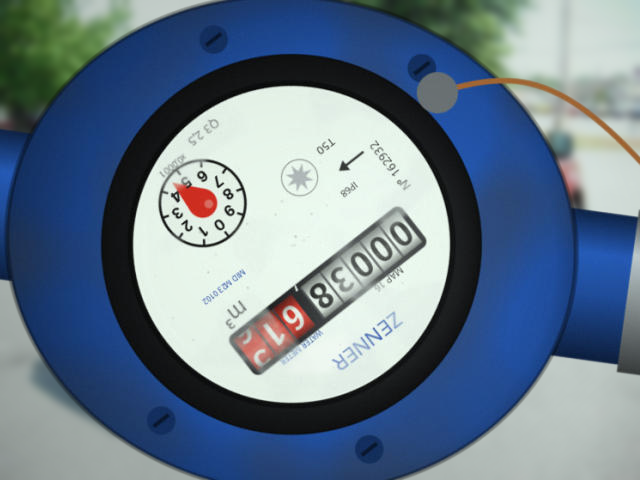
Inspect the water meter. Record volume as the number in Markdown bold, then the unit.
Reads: **38.6154** m³
